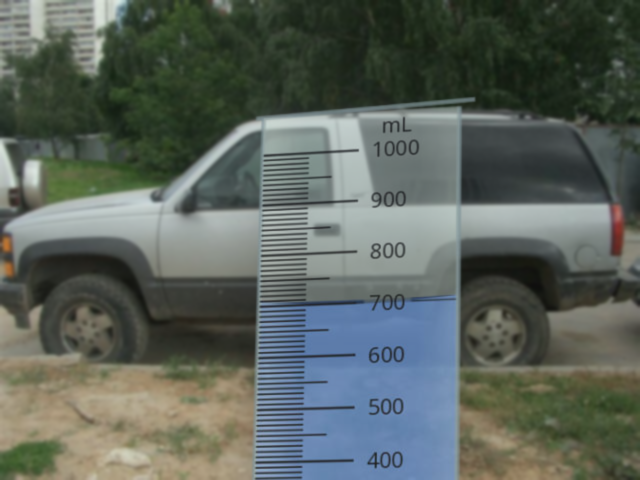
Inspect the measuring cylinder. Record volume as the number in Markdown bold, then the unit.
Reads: **700** mL
